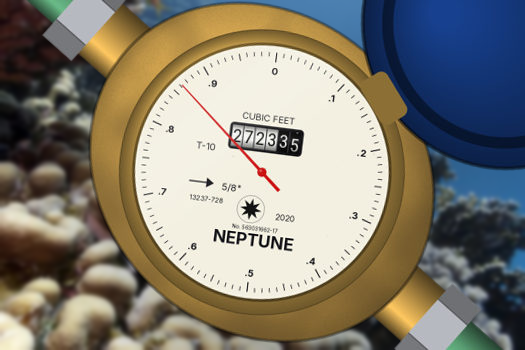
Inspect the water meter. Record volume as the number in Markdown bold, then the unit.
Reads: **272334.86** ft³
